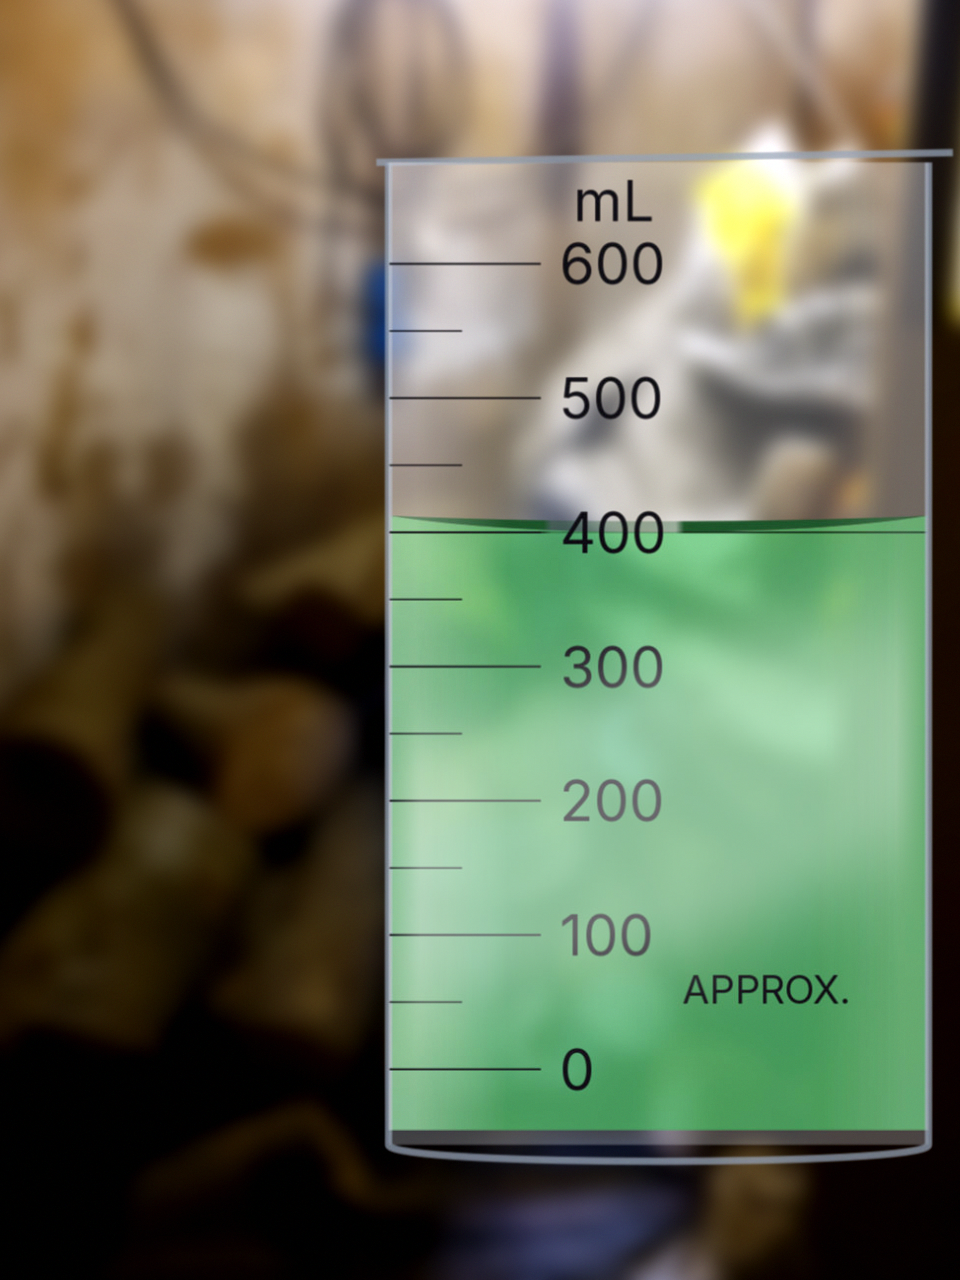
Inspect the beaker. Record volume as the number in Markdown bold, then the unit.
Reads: **400** mL
